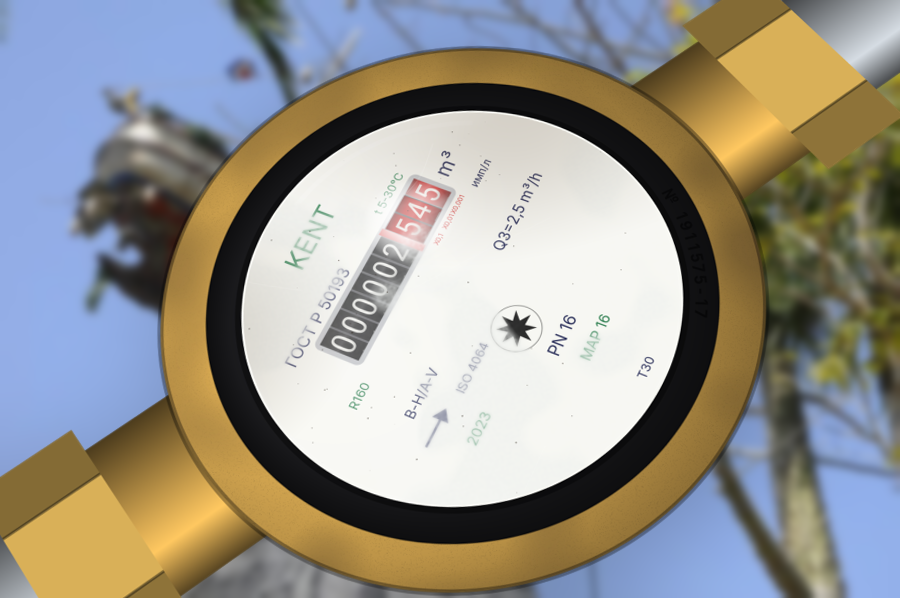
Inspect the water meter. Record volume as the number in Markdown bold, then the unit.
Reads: **2.545** m³
